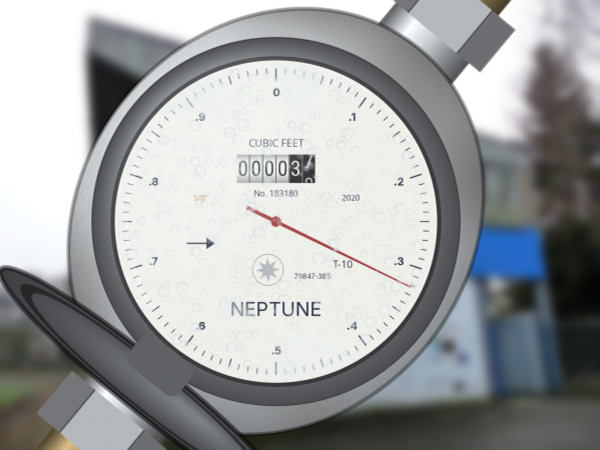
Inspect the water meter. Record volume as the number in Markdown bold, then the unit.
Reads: **37.32** ft³
